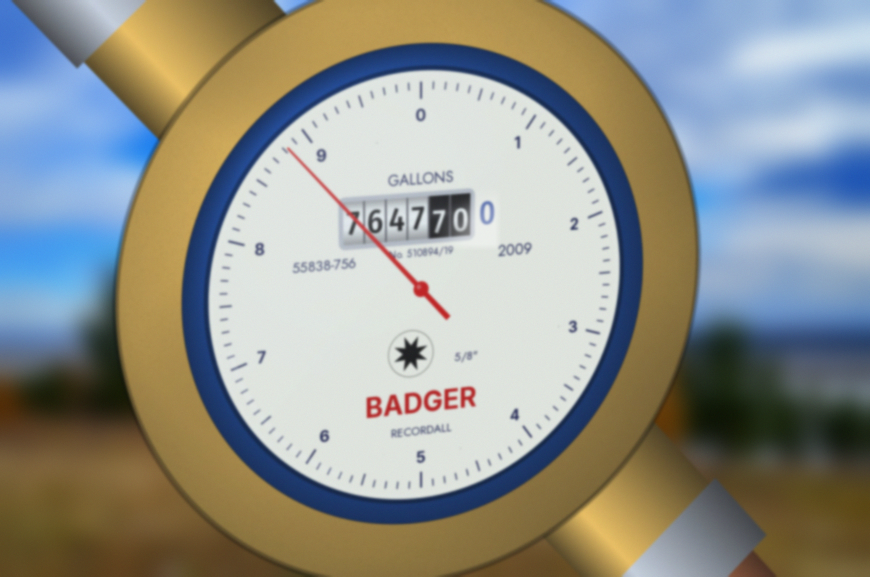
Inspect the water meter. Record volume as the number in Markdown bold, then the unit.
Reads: **7647698.8** gal
